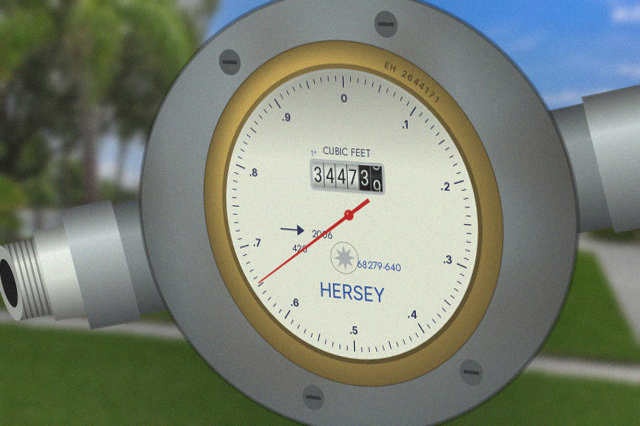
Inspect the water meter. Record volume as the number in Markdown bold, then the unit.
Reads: **344738.65** ft³
